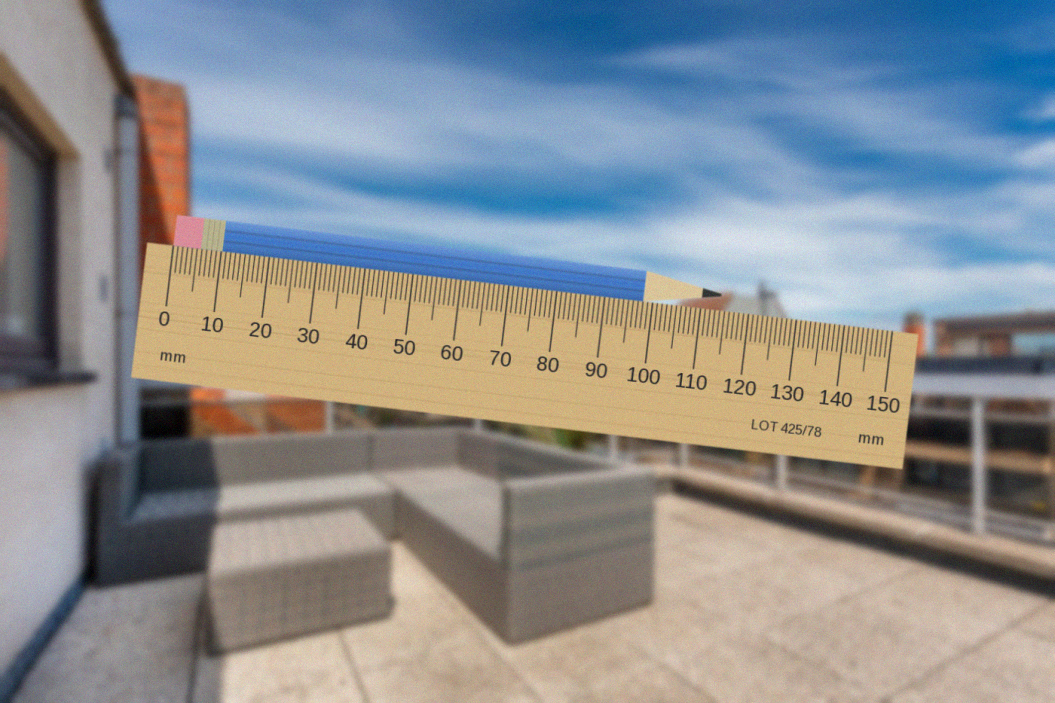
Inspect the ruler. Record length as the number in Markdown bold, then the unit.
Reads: **114** mm
